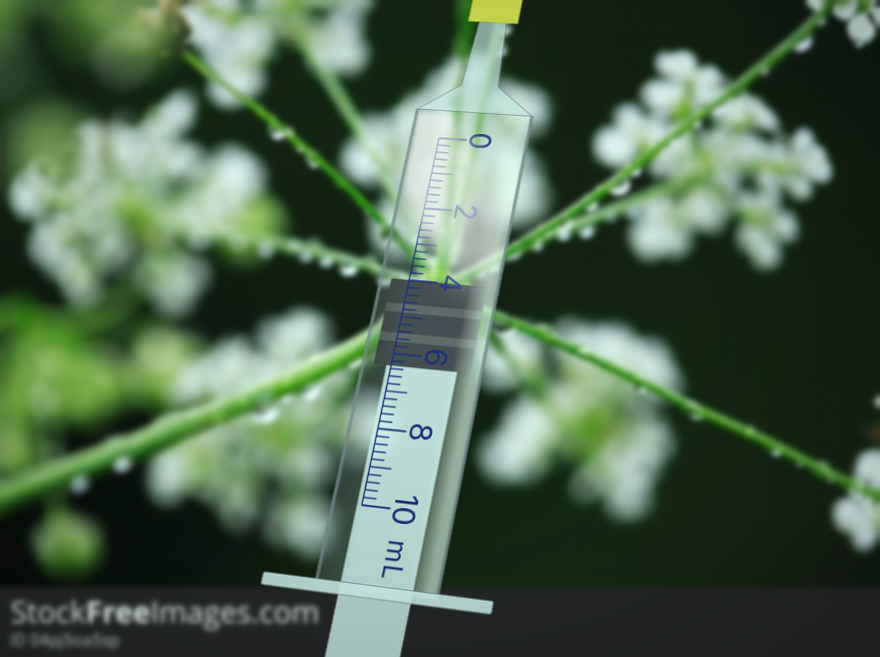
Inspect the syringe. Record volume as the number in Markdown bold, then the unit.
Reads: **4** mL
